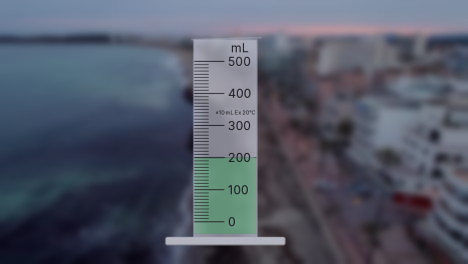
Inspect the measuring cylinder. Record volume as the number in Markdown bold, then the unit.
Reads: **200** mL
